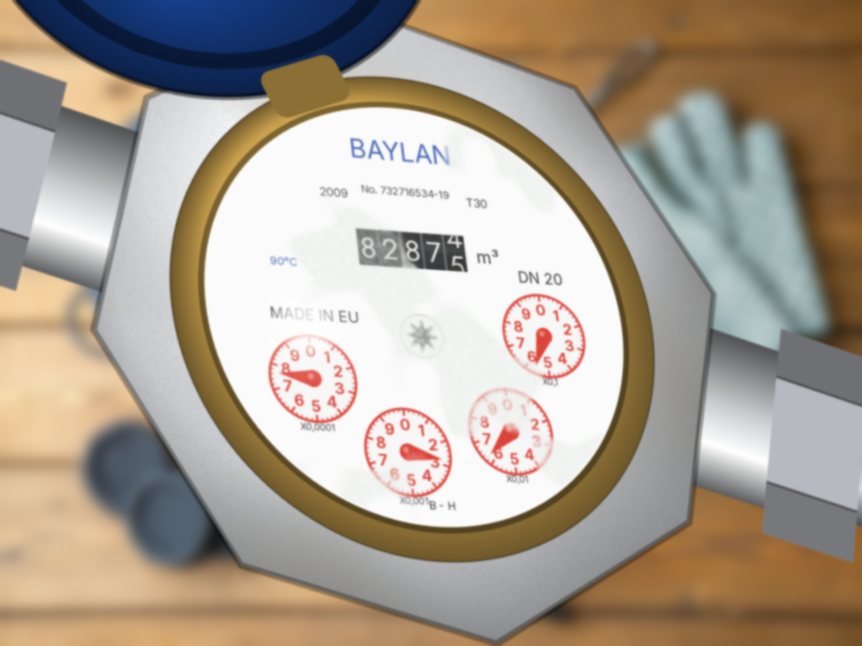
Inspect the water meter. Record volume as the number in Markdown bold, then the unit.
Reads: **82874.5627** m³
